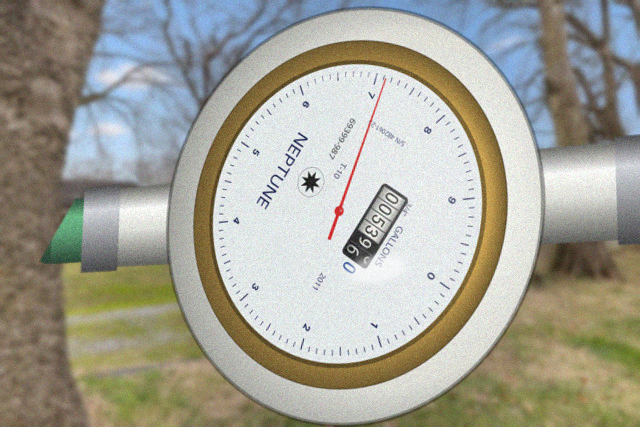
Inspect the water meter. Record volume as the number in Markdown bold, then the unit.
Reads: **53957.1** gal
